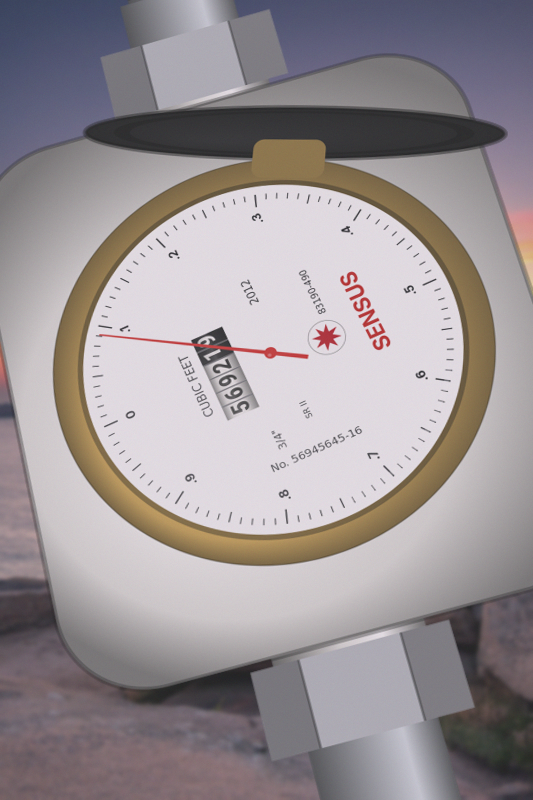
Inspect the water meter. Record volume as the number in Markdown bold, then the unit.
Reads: **569219.09** ft³
